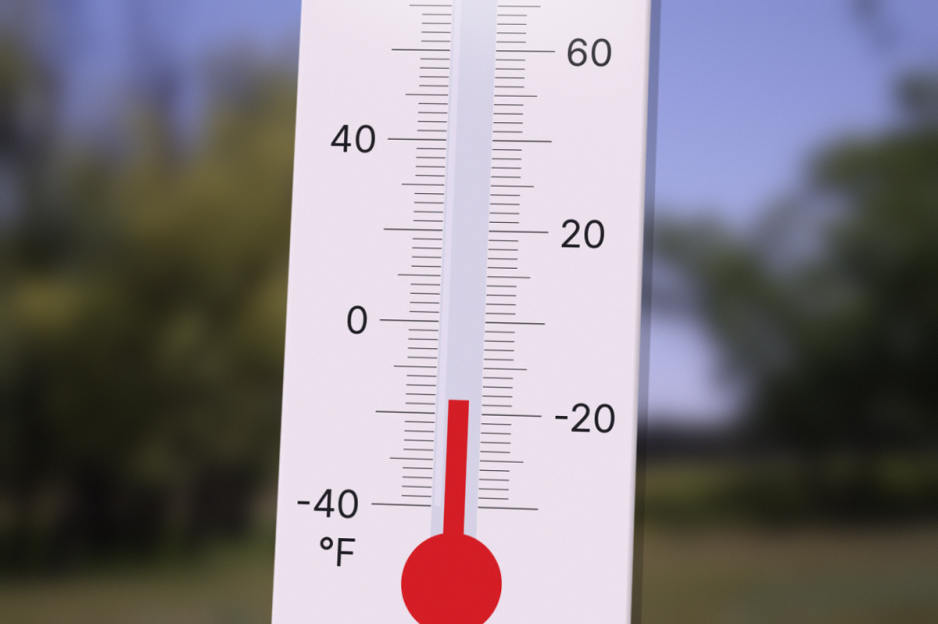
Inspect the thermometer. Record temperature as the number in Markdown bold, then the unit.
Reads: **-17** °F
